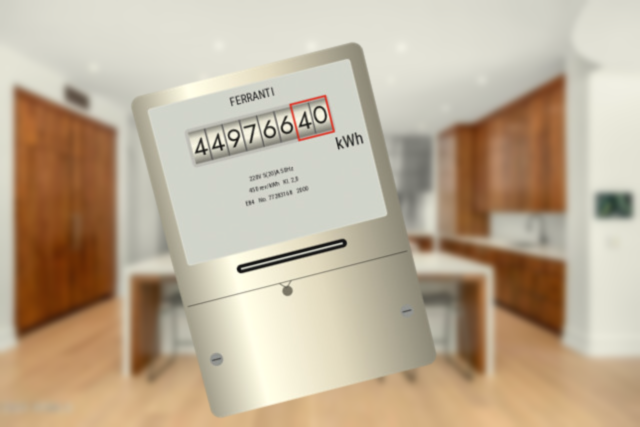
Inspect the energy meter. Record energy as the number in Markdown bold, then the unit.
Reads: **449766.40** kWh
